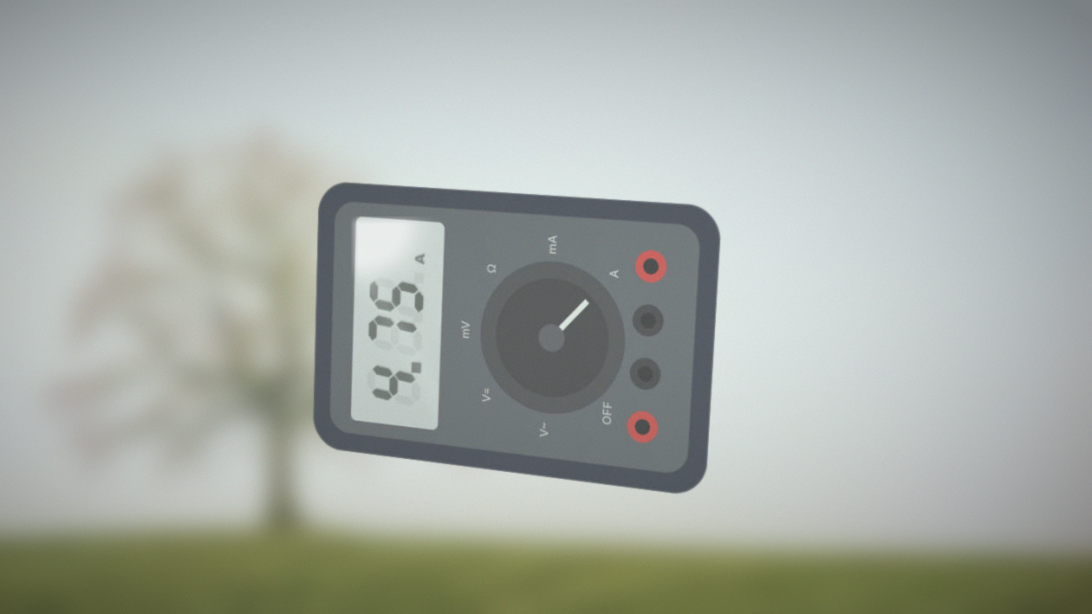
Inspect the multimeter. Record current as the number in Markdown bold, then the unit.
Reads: **4.75** A
